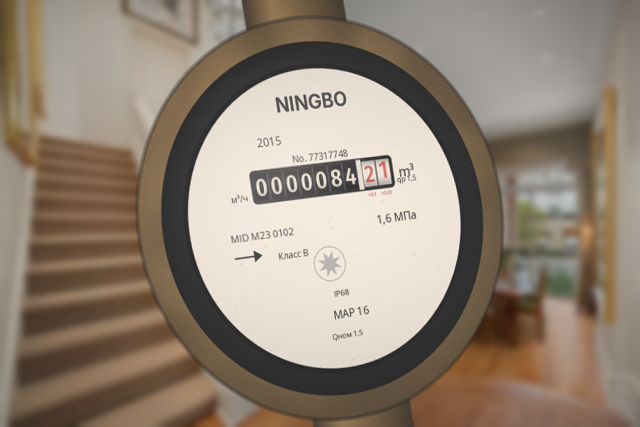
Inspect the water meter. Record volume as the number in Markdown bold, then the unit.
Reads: **84.21** m³
